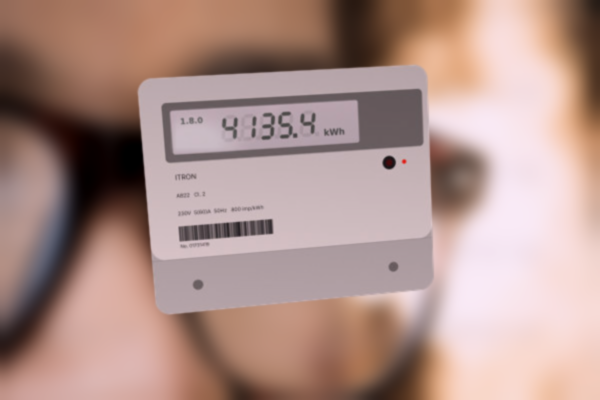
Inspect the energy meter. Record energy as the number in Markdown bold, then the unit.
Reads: **4135.4** kWh
